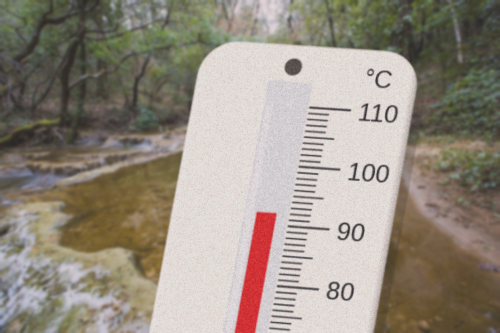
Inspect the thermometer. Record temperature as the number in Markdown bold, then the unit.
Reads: **92** °C
